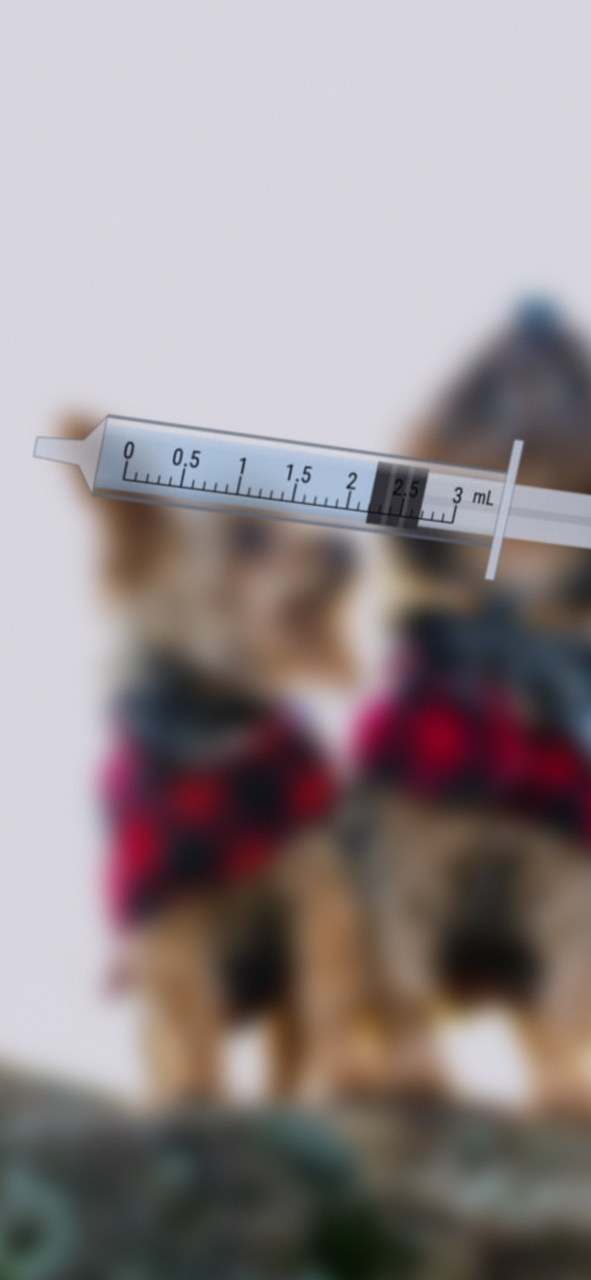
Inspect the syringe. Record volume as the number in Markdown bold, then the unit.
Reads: **2.2** mL
